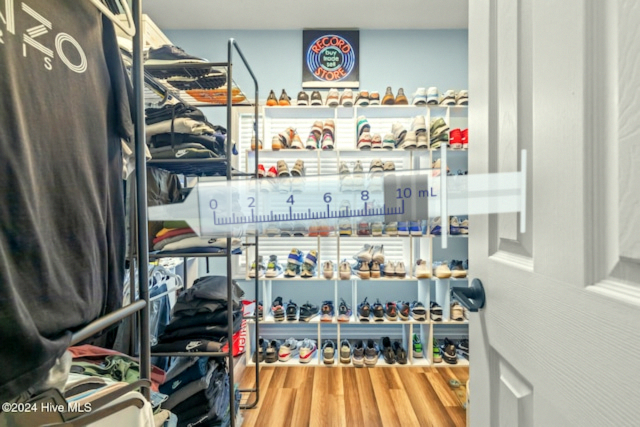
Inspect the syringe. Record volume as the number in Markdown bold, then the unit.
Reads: **9** mL
